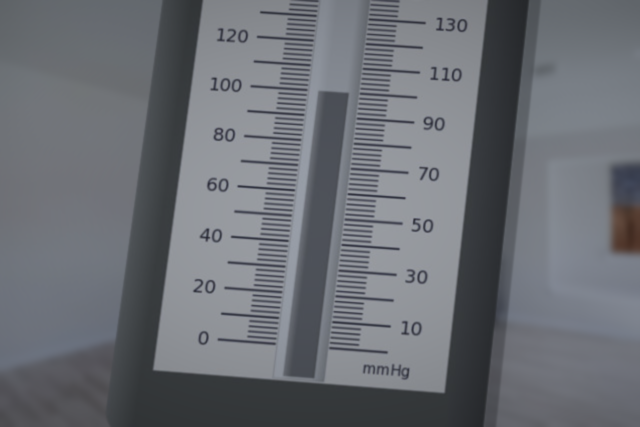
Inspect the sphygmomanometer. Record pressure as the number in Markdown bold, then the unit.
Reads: **100** mmHg
